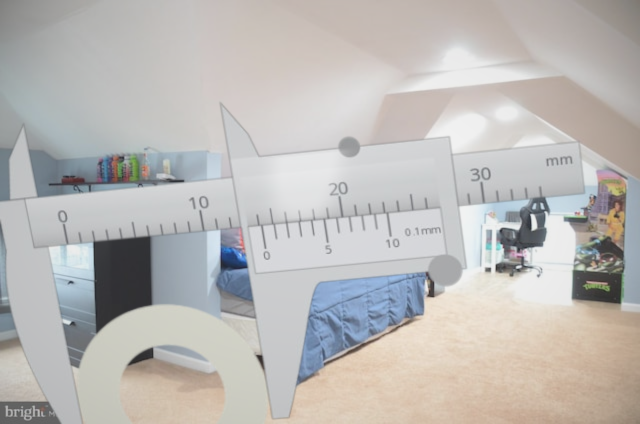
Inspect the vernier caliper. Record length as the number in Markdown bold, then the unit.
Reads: **14.2** mm
